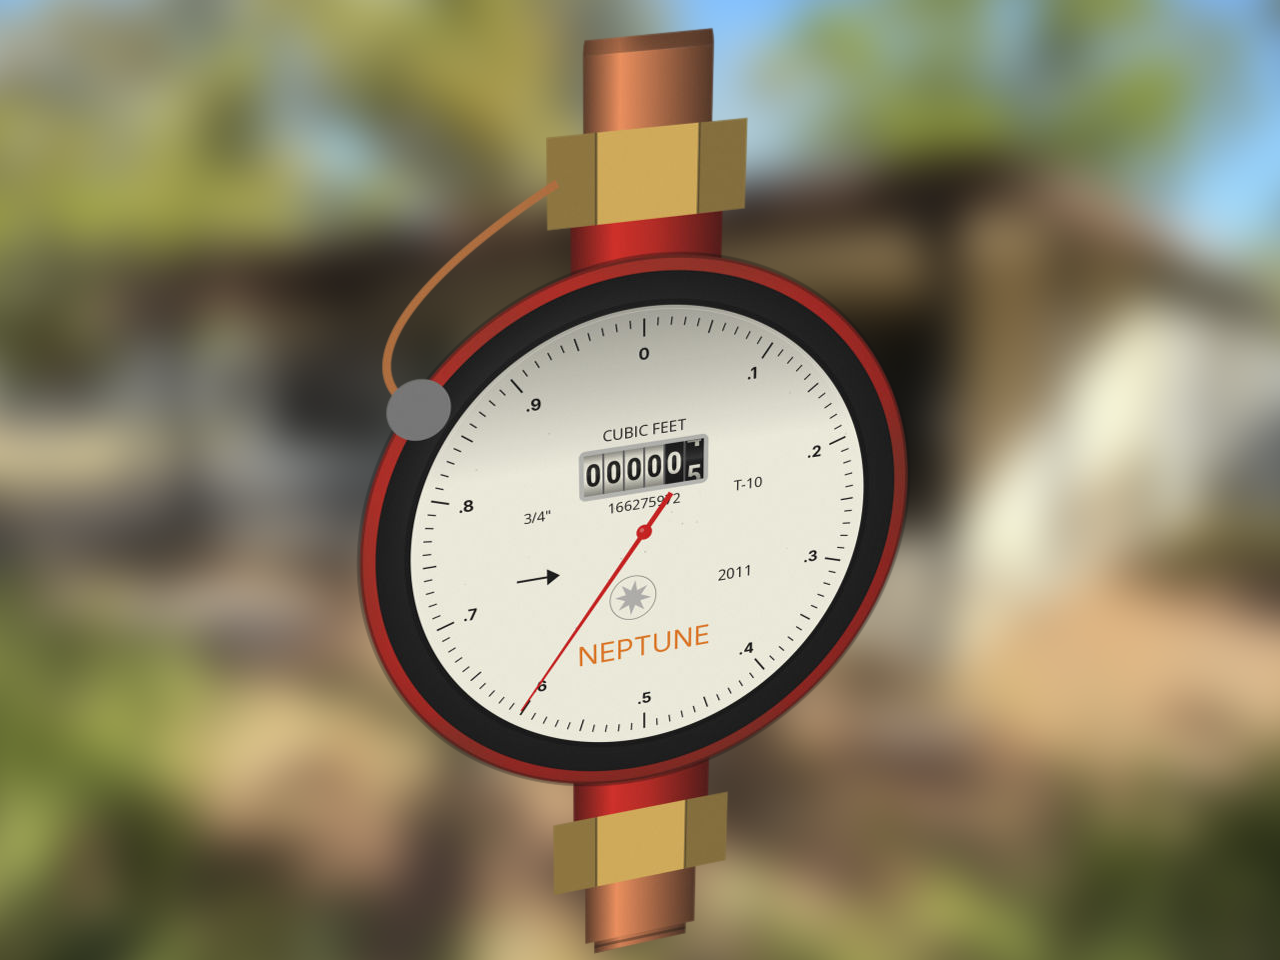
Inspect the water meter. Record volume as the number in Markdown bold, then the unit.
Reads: **4.60** ft³
